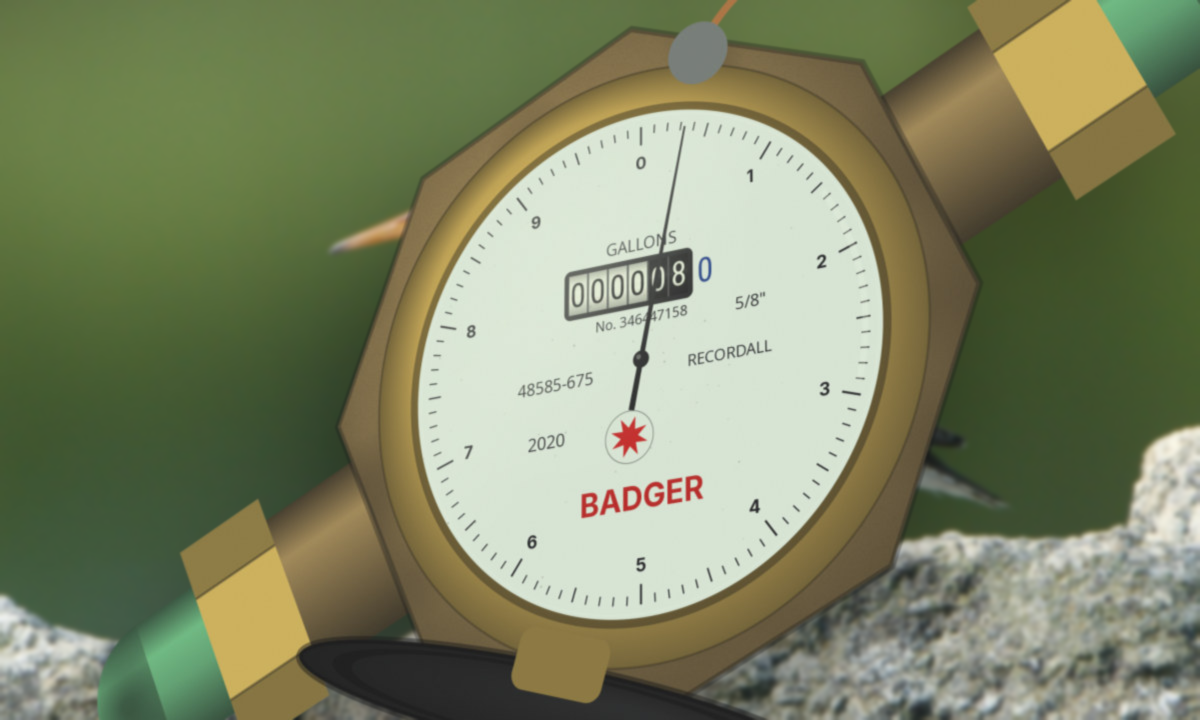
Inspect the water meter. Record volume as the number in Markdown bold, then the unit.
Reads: **80.3** gal
